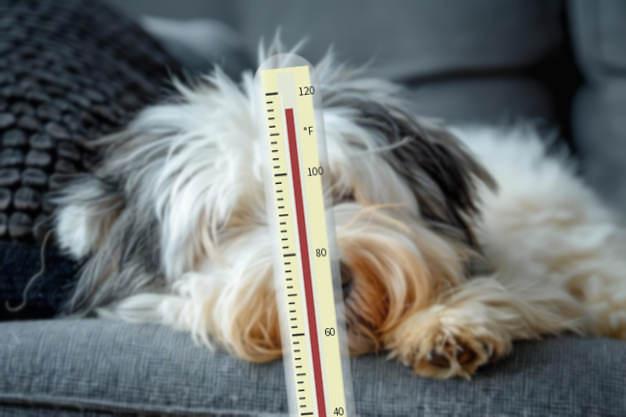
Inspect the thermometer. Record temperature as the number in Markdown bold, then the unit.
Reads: **116** °F
